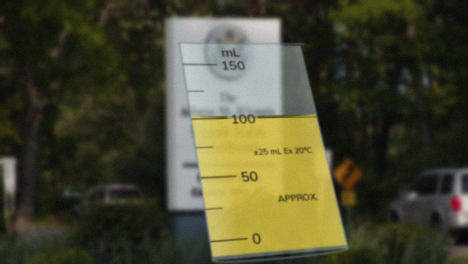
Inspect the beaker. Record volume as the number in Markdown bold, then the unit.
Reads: **100** mL
